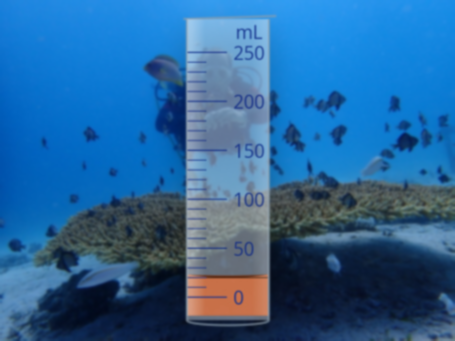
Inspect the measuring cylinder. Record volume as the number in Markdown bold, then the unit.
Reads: **20** mL
